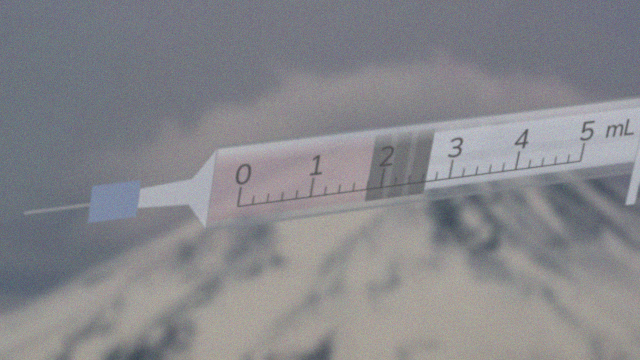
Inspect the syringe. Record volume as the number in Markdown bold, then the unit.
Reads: **1.8** mL
